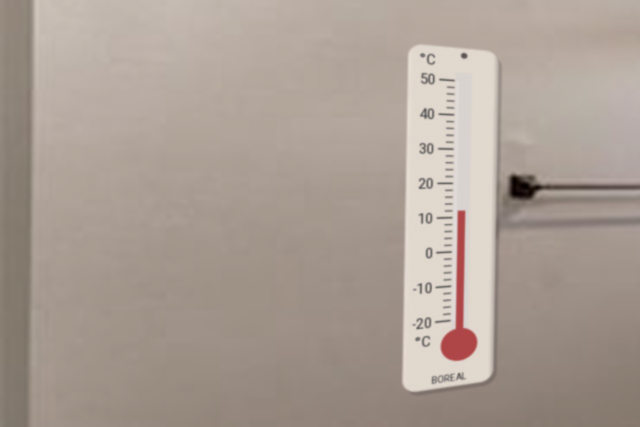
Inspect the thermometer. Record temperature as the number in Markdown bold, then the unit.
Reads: **12** °C
